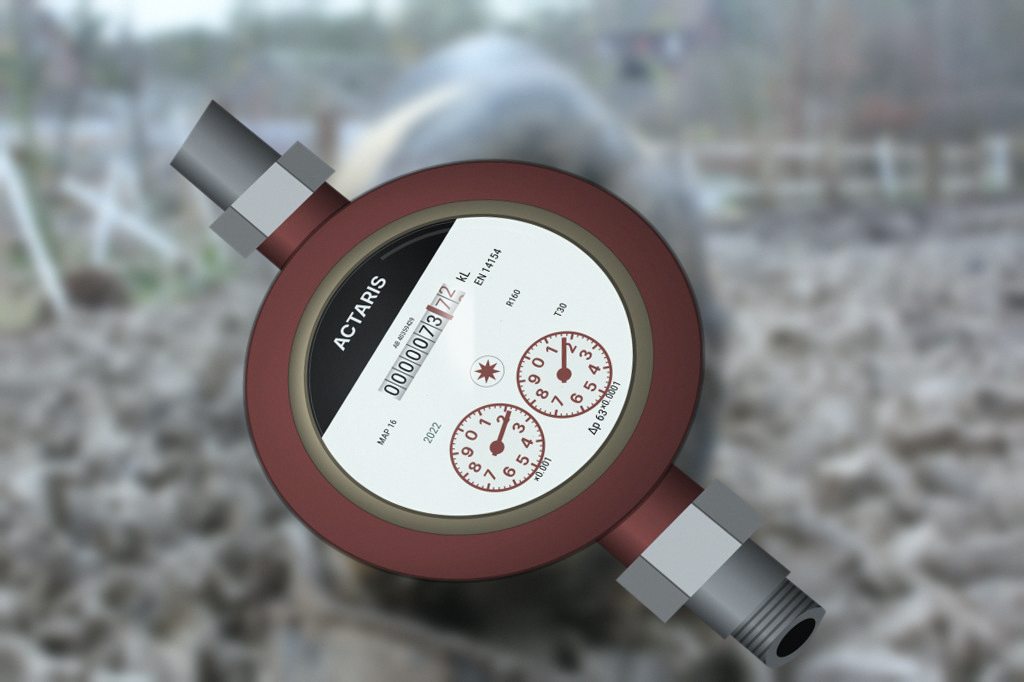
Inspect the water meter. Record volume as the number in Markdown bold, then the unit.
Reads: **73.7221** kL
